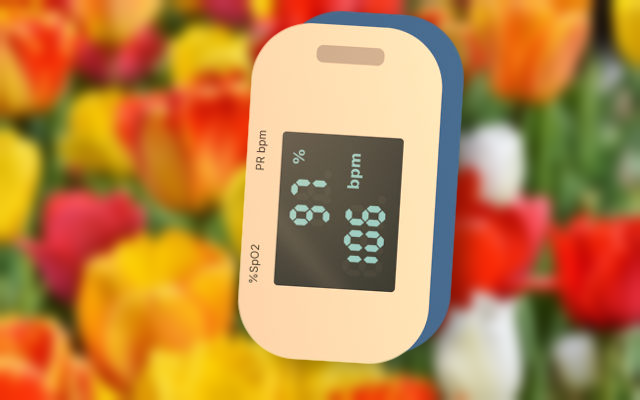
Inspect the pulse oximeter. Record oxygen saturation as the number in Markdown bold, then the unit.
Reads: **97** %
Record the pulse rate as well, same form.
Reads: **106** bpm
